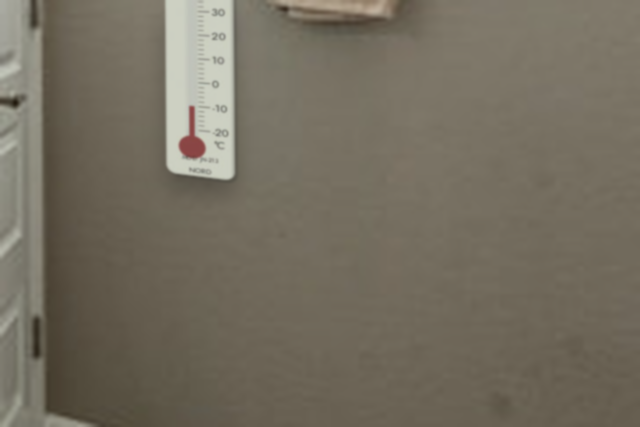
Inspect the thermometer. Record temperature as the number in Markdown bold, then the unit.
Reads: **-10** °C
